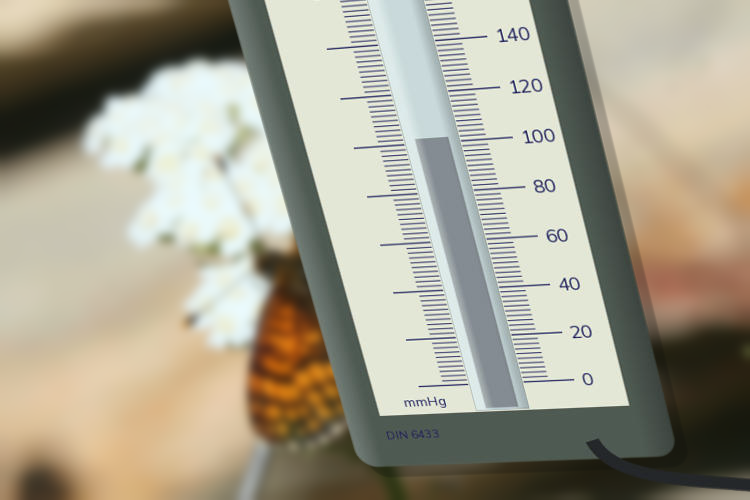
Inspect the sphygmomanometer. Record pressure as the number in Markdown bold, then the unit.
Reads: **102** mmHg
